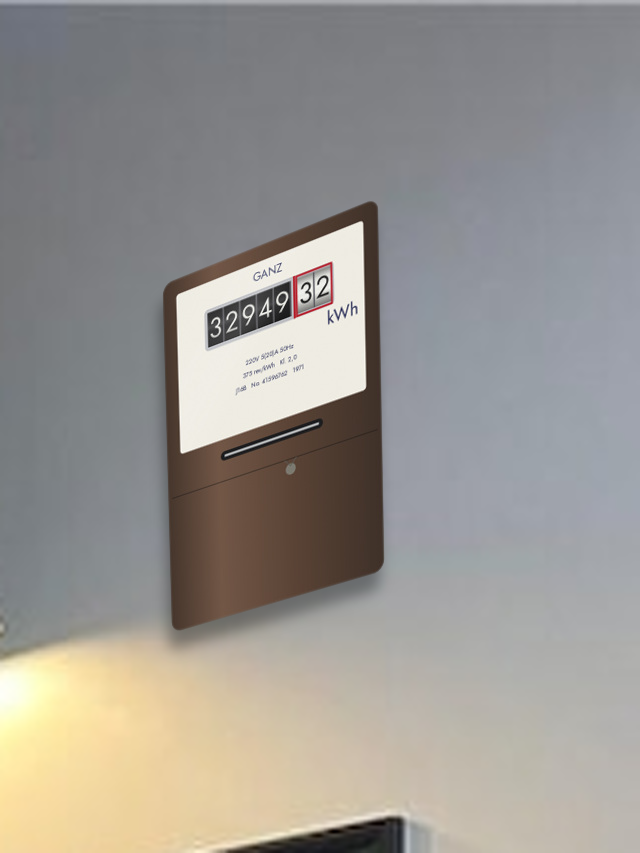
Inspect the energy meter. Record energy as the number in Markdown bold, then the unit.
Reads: **32949.32** kWh
